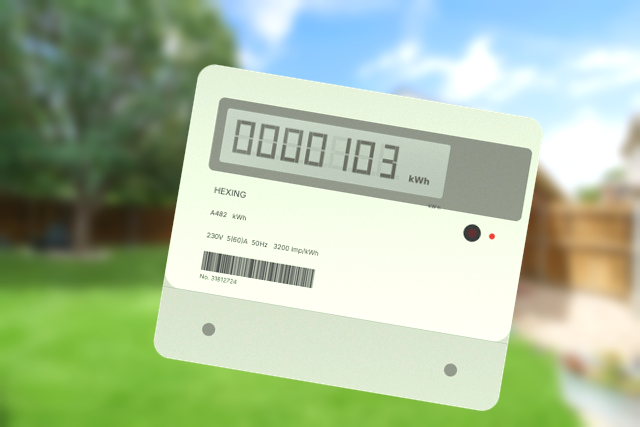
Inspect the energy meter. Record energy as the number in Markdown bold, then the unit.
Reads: **103** kWh
